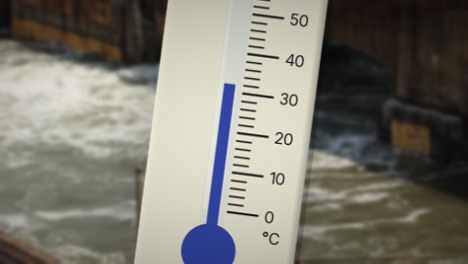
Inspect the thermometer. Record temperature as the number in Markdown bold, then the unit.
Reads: **32** °C
